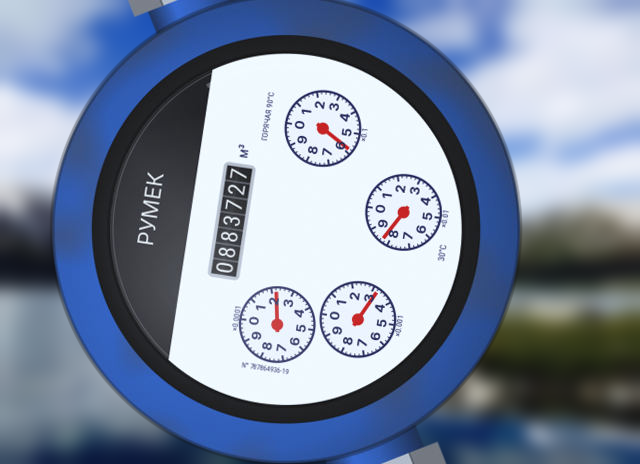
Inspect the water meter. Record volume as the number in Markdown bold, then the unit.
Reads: **883727.5832** m³
